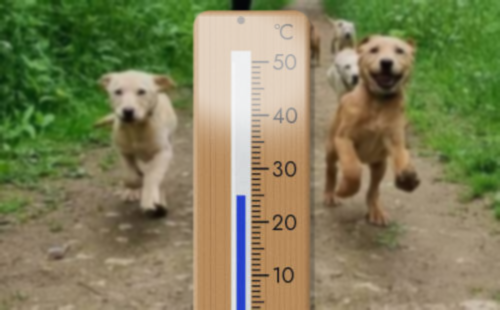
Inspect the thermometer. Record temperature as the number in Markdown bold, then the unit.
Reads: **25** °C
